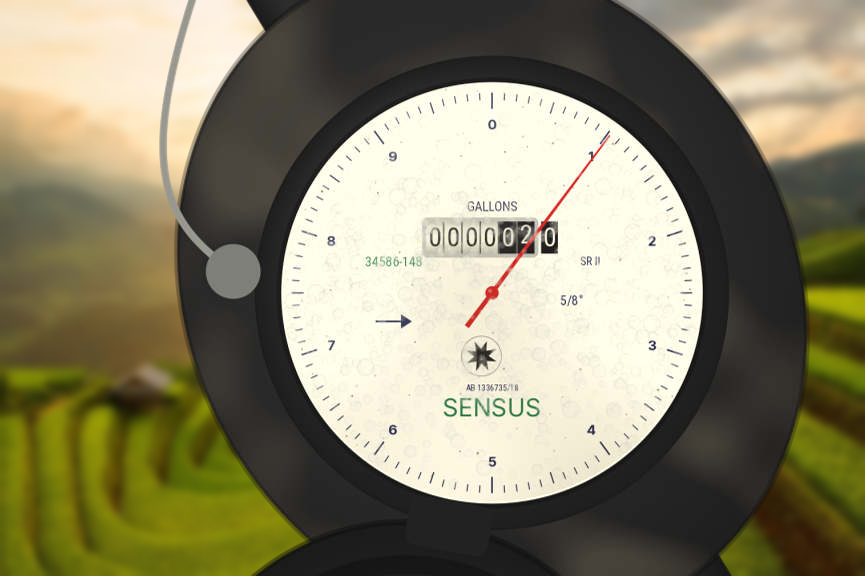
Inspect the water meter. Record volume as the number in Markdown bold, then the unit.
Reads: **21.0** gal
